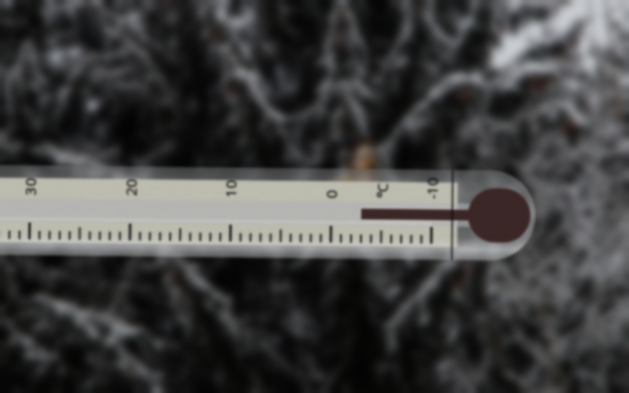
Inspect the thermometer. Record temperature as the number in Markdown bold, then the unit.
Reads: **-3** °C
